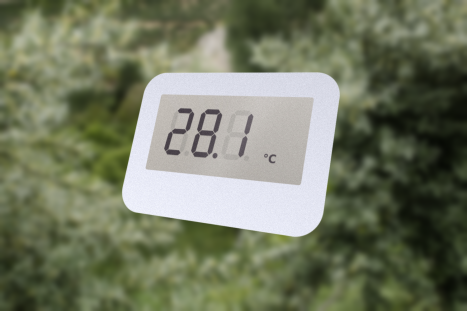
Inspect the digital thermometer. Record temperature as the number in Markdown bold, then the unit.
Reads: **28.1** °C
